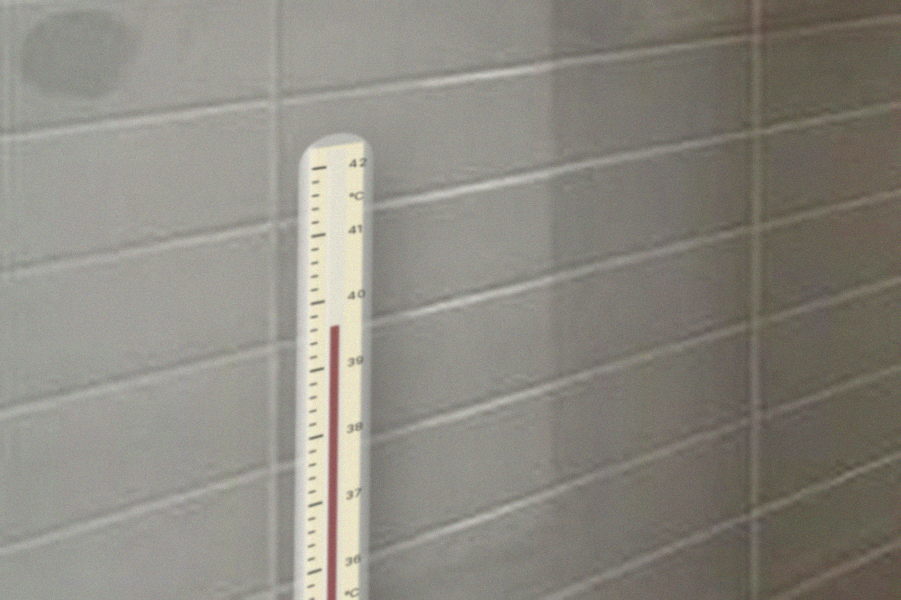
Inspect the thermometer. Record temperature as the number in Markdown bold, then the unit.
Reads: **39.6** °C
